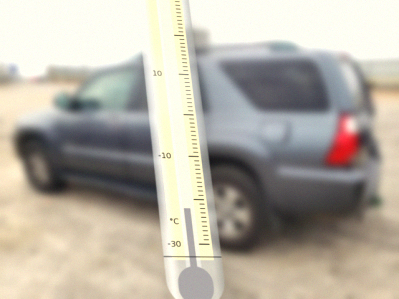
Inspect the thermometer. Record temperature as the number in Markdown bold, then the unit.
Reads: **-22** °C
